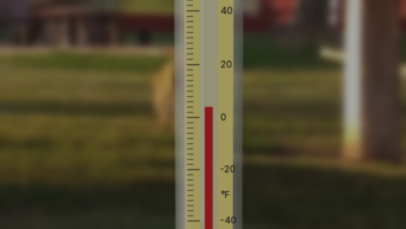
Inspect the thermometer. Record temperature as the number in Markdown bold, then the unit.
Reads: **4** °F
